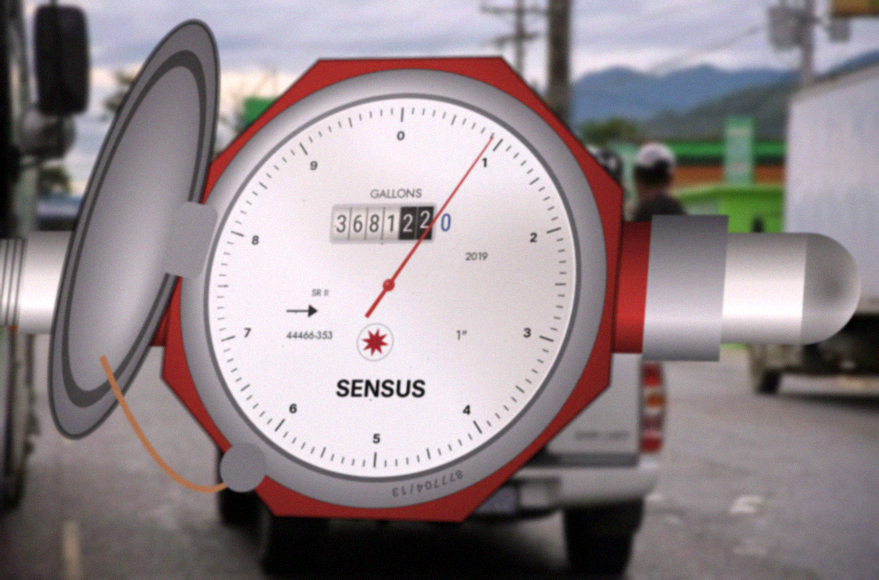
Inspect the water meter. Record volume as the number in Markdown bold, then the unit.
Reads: **3681220.9** gal
